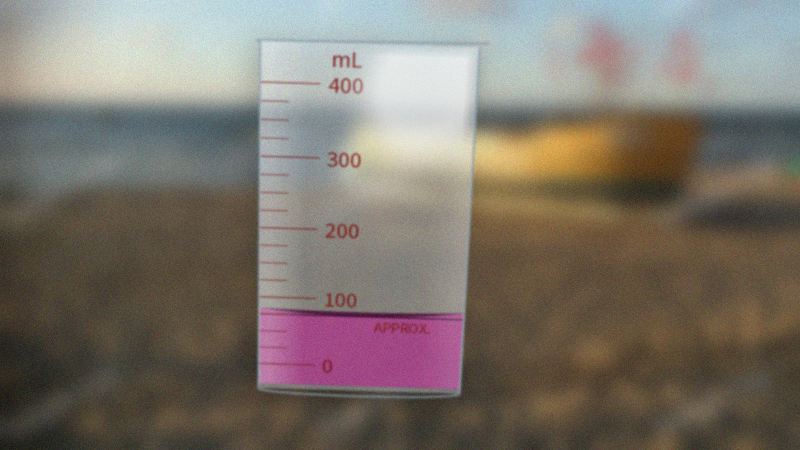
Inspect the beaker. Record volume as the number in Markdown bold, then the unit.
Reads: **75** mL
